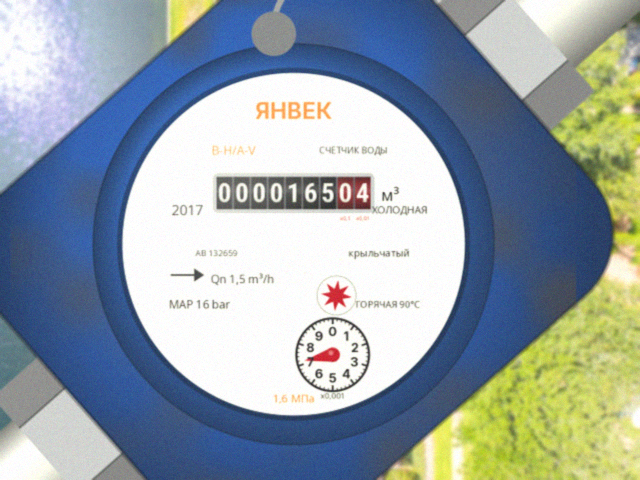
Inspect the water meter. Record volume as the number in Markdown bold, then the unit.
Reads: **165.047** m³
